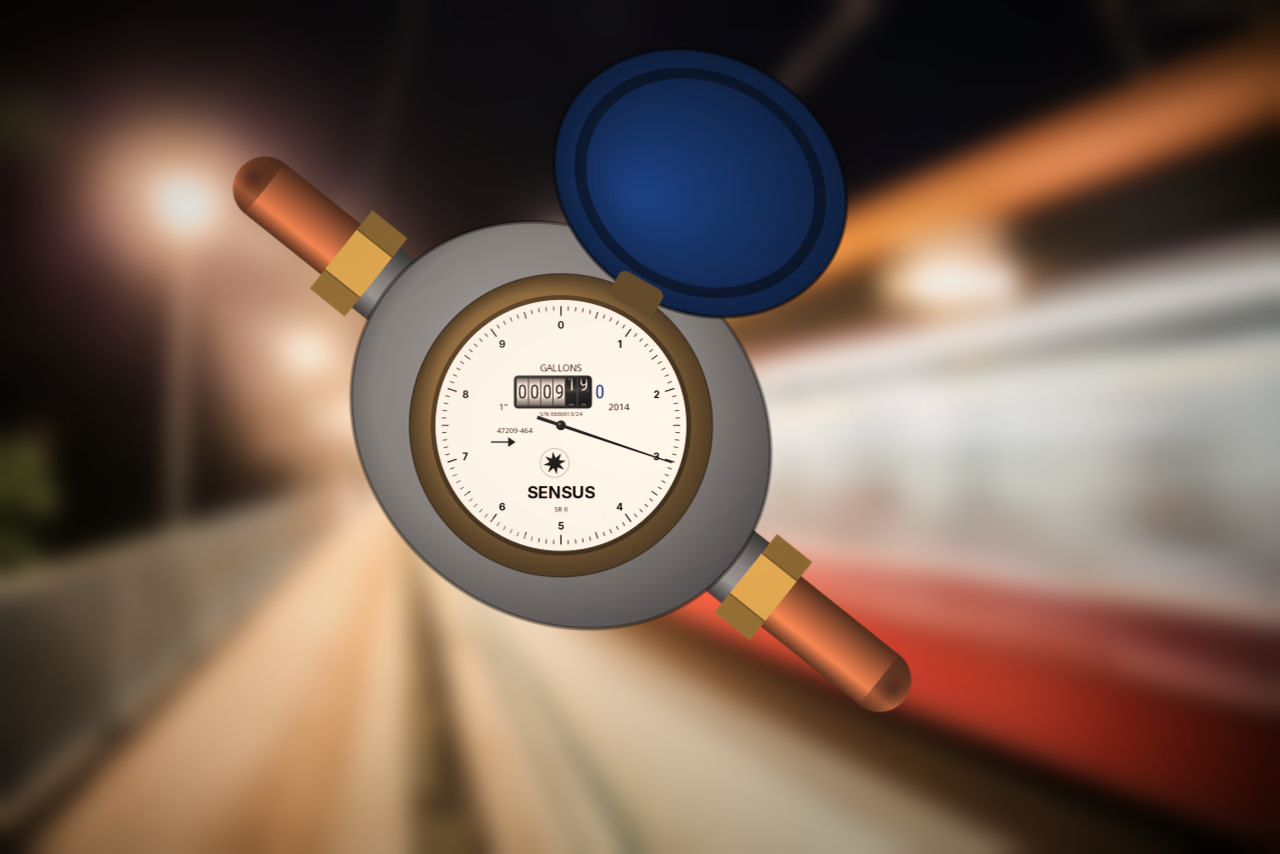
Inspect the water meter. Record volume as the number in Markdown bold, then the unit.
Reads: **9193.0** gal
